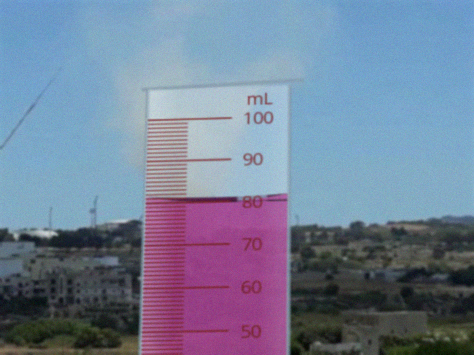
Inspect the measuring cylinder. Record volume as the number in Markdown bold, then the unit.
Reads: **80** mL
